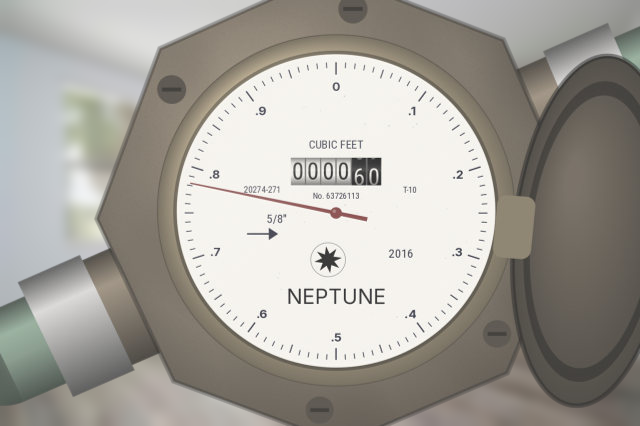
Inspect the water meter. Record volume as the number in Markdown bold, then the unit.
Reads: **59.78** ft³
